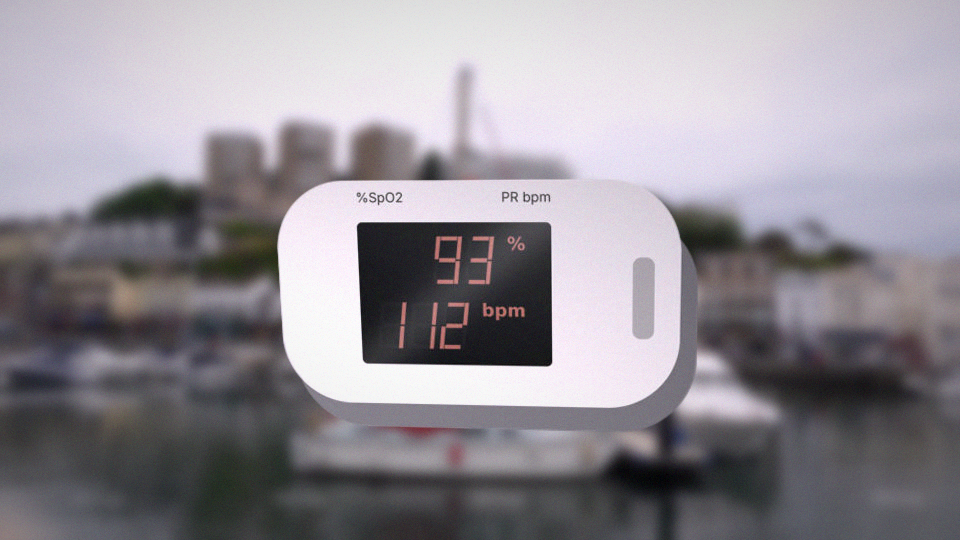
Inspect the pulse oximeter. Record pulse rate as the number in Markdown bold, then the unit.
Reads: **112** bpm
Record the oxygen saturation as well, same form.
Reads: **93** %
